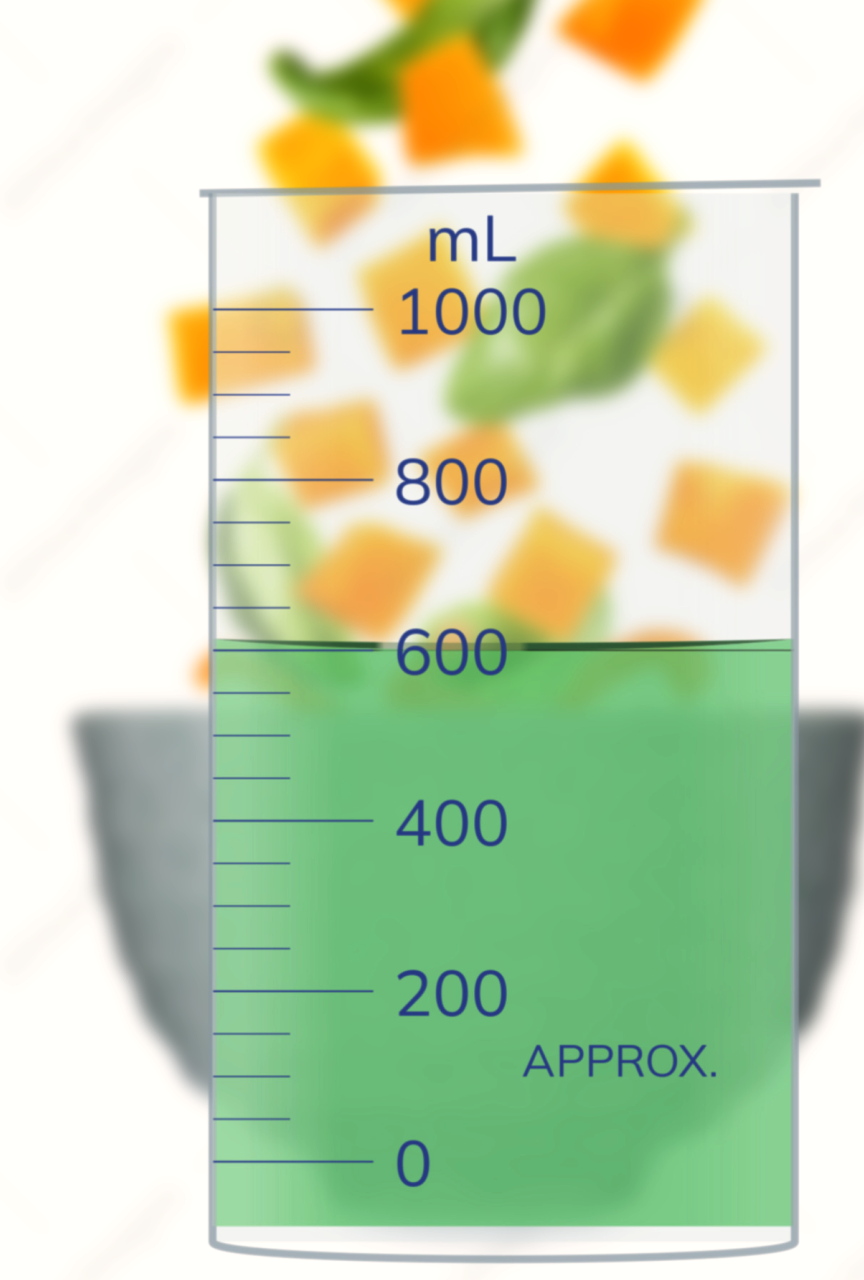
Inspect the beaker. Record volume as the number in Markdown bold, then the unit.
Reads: **600** mL
